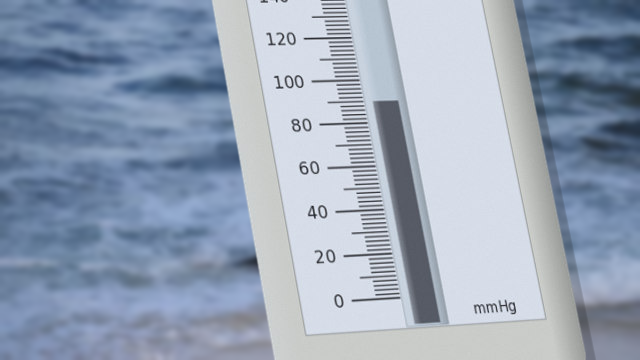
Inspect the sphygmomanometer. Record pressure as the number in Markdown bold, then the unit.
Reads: **90** mmHg
